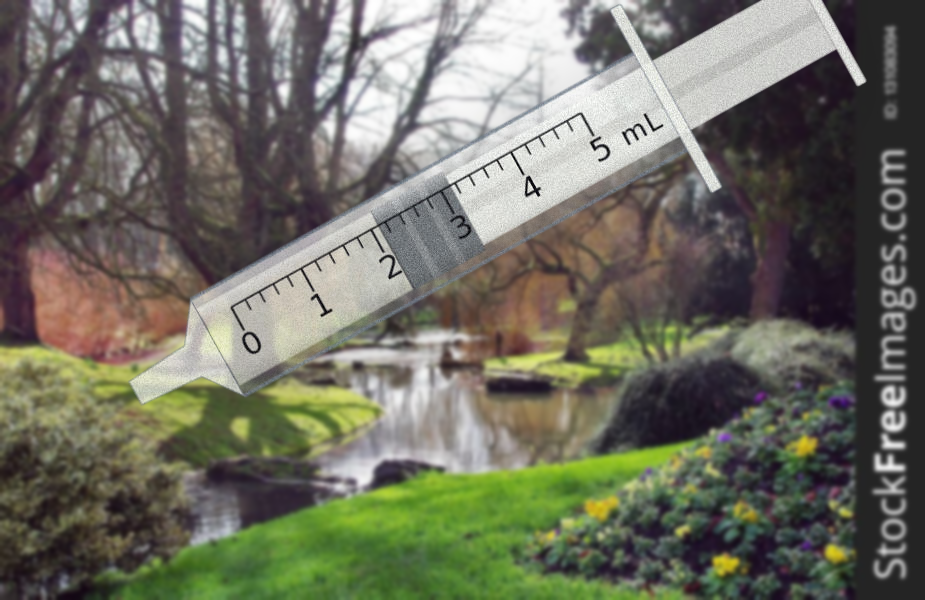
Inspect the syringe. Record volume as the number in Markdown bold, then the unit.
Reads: **2.1** mL
